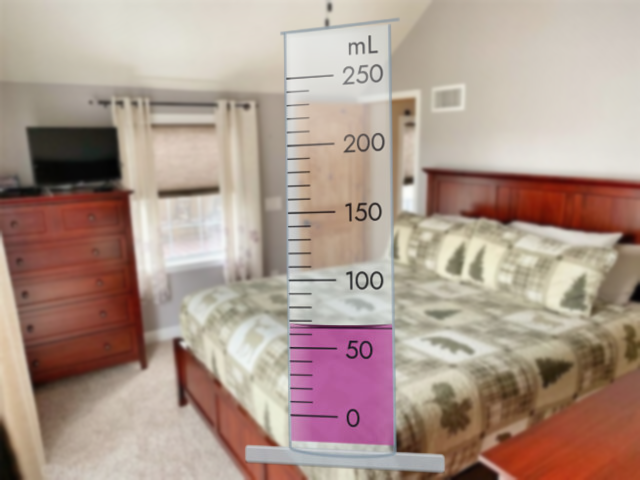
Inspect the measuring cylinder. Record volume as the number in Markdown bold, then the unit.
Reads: **65** mL
